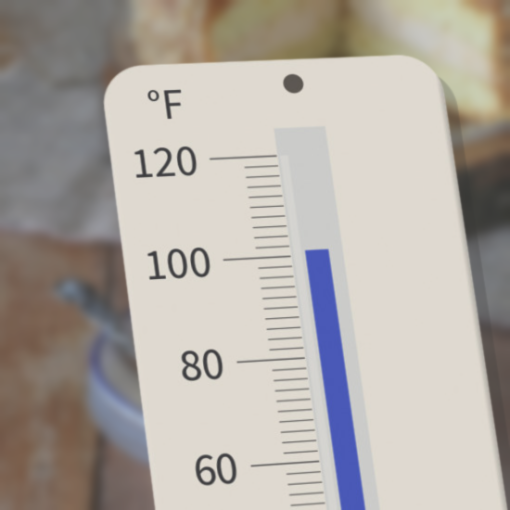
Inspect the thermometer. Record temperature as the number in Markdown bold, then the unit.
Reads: **101** °F
